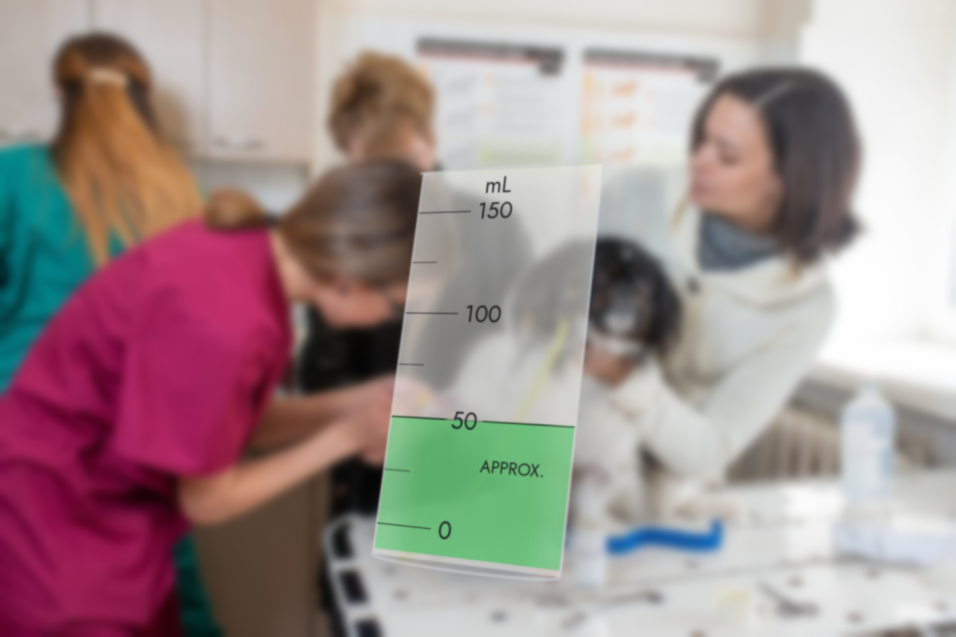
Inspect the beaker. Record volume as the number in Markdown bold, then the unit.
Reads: **50** mL
